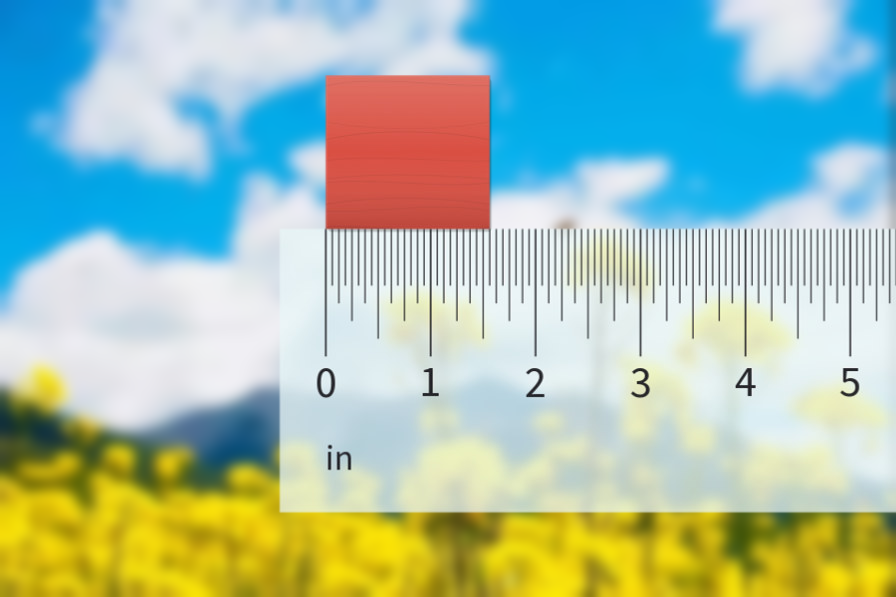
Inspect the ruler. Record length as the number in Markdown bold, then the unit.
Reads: **1.5625** in
